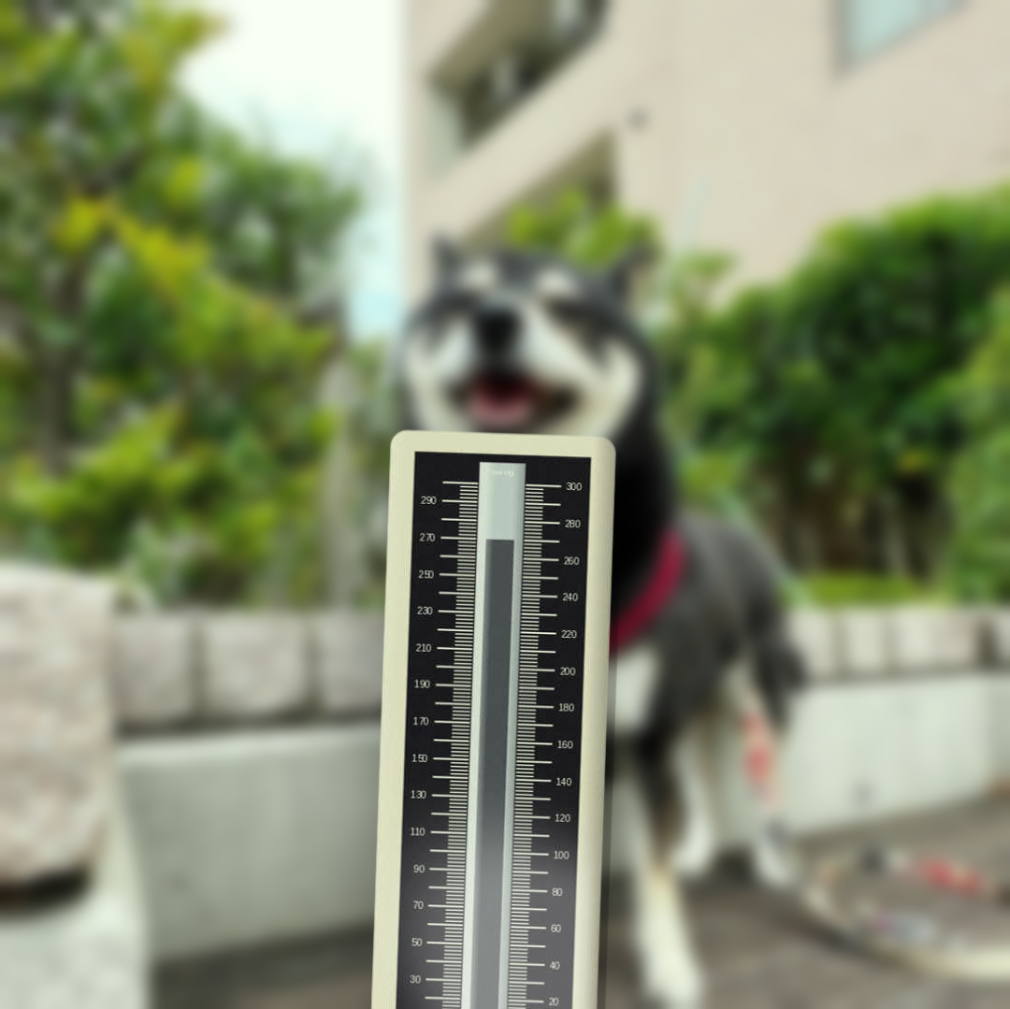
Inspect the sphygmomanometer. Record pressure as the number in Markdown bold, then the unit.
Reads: **270** mmHg
